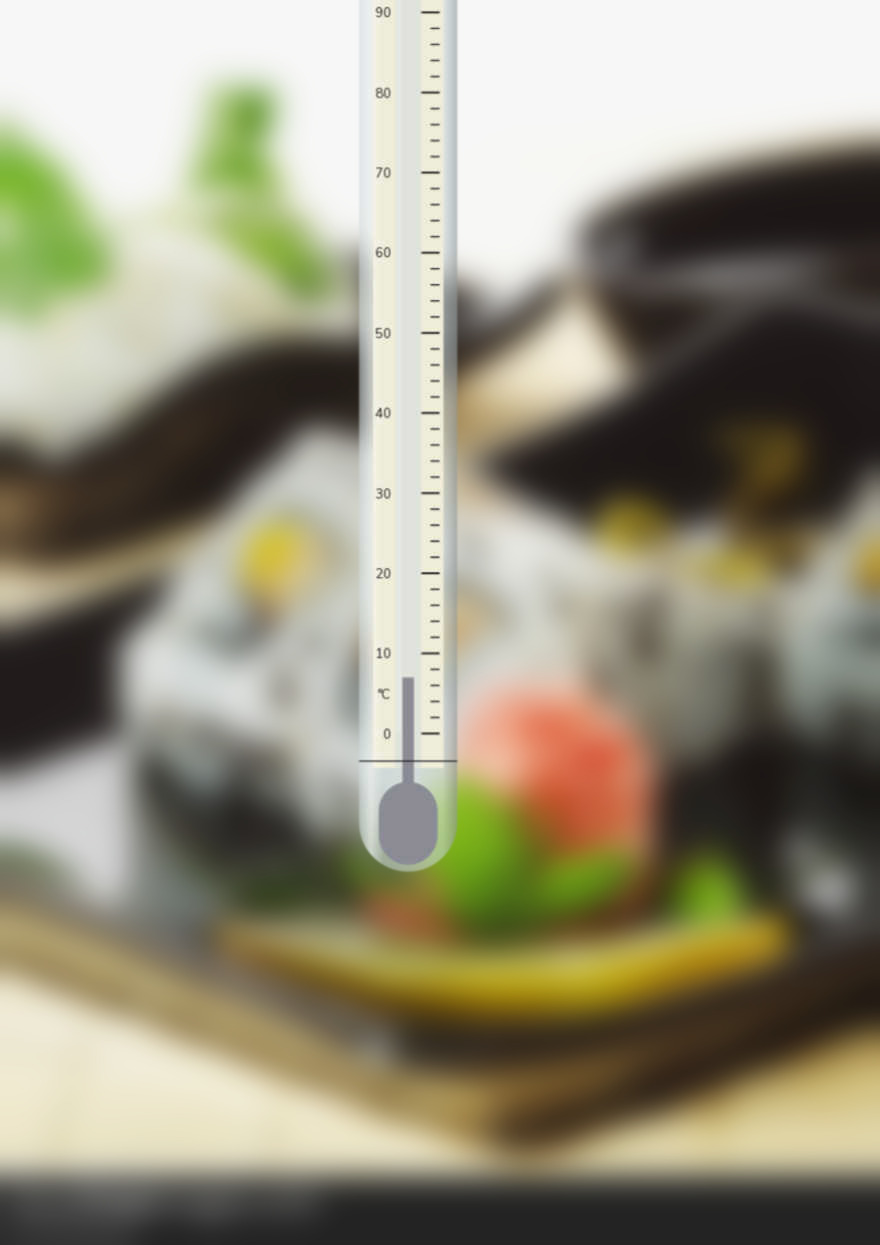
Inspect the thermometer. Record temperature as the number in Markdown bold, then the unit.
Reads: **7** °C
